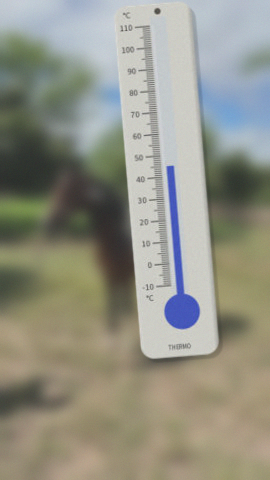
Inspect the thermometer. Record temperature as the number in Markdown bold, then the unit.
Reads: **45** °C
